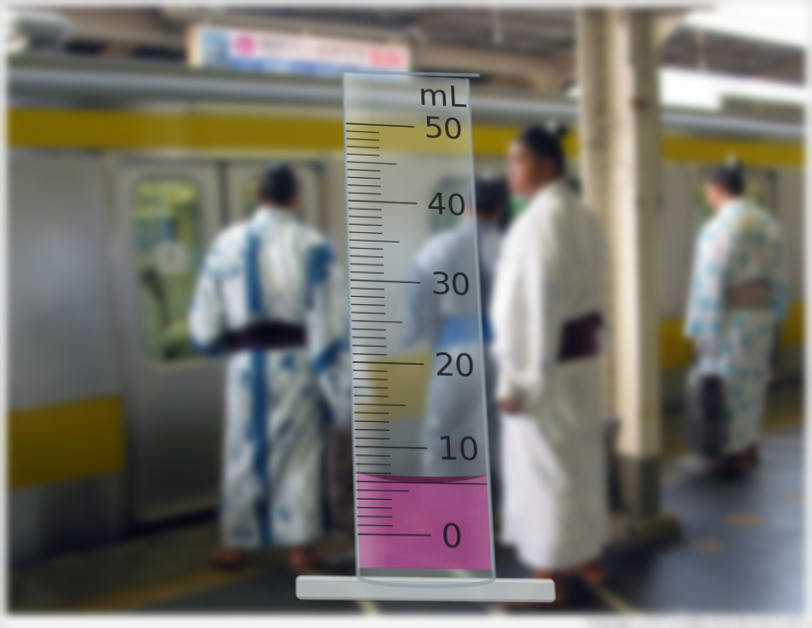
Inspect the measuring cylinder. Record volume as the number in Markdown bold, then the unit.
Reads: **6** mL
